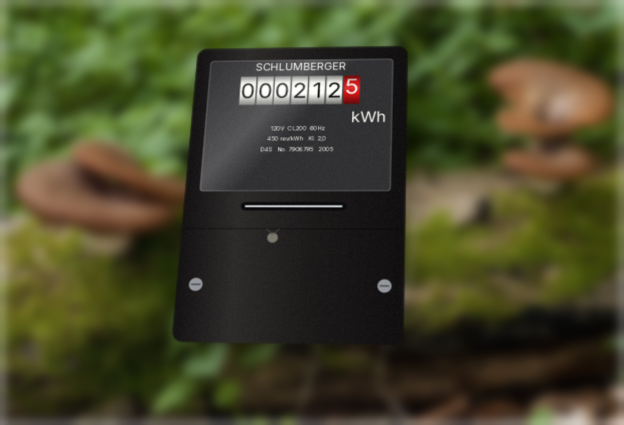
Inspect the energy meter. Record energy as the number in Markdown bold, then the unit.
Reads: **212.5** kWh
